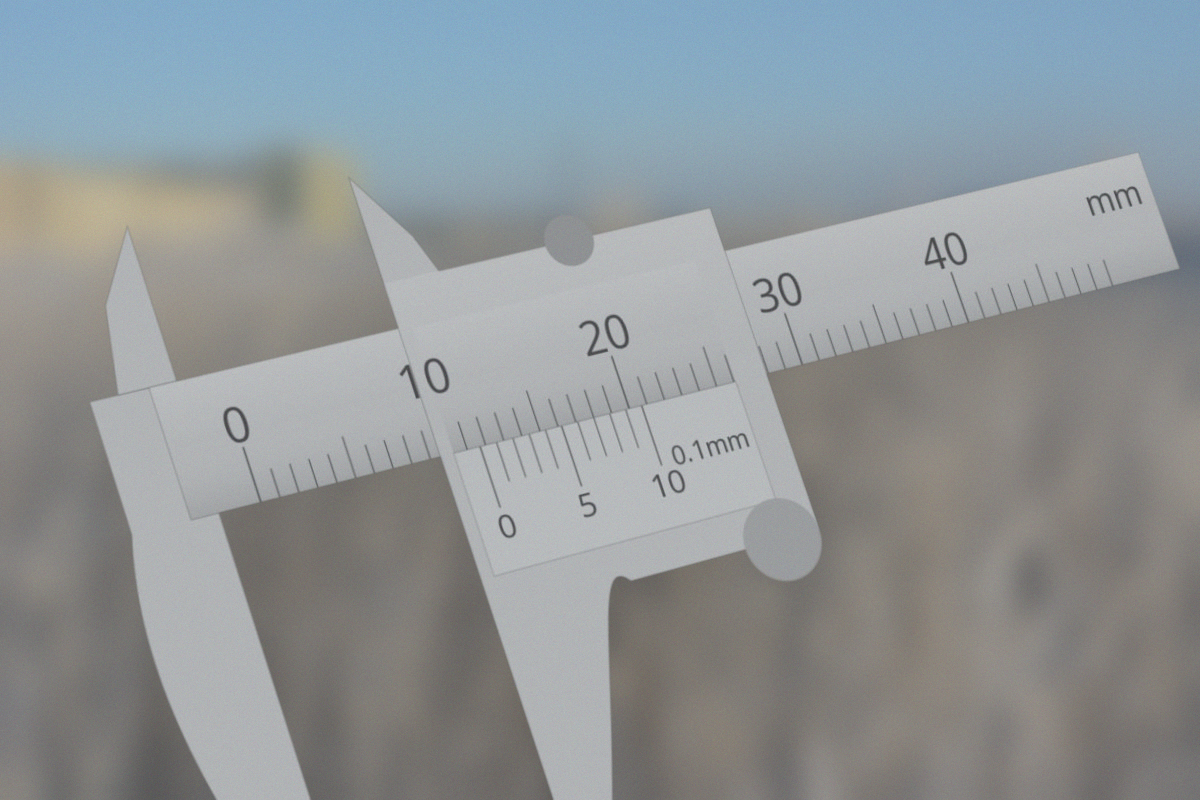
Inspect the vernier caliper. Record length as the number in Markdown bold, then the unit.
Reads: **11.7** mm
